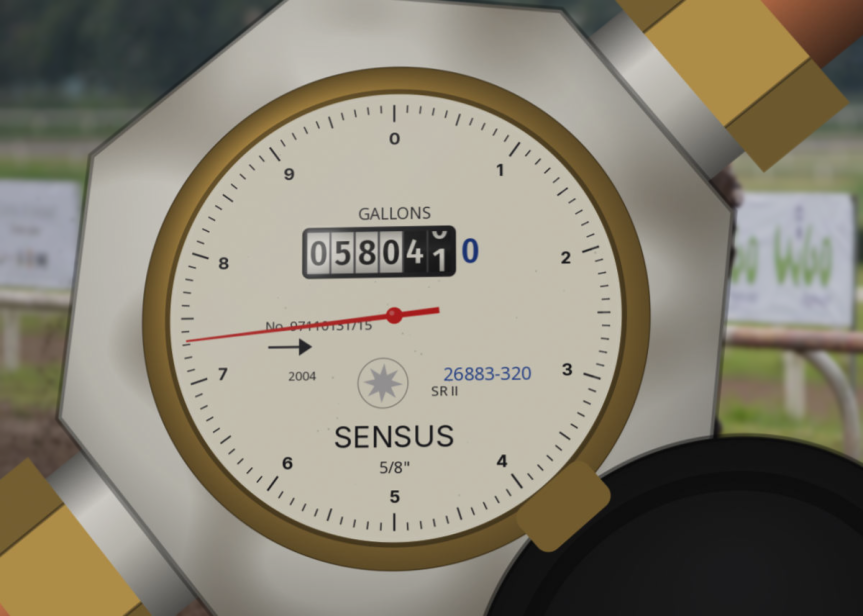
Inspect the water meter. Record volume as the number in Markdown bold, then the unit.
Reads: **580407.3** gal
